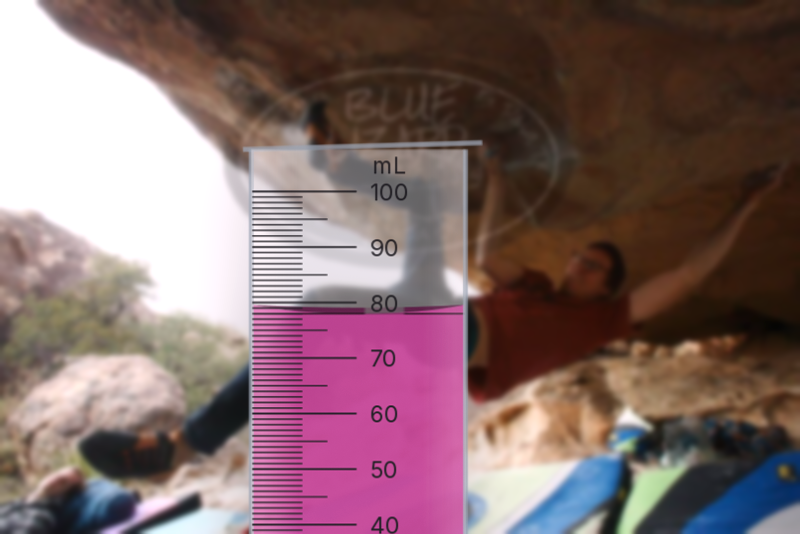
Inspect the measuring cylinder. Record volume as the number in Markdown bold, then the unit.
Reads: **78** mL
